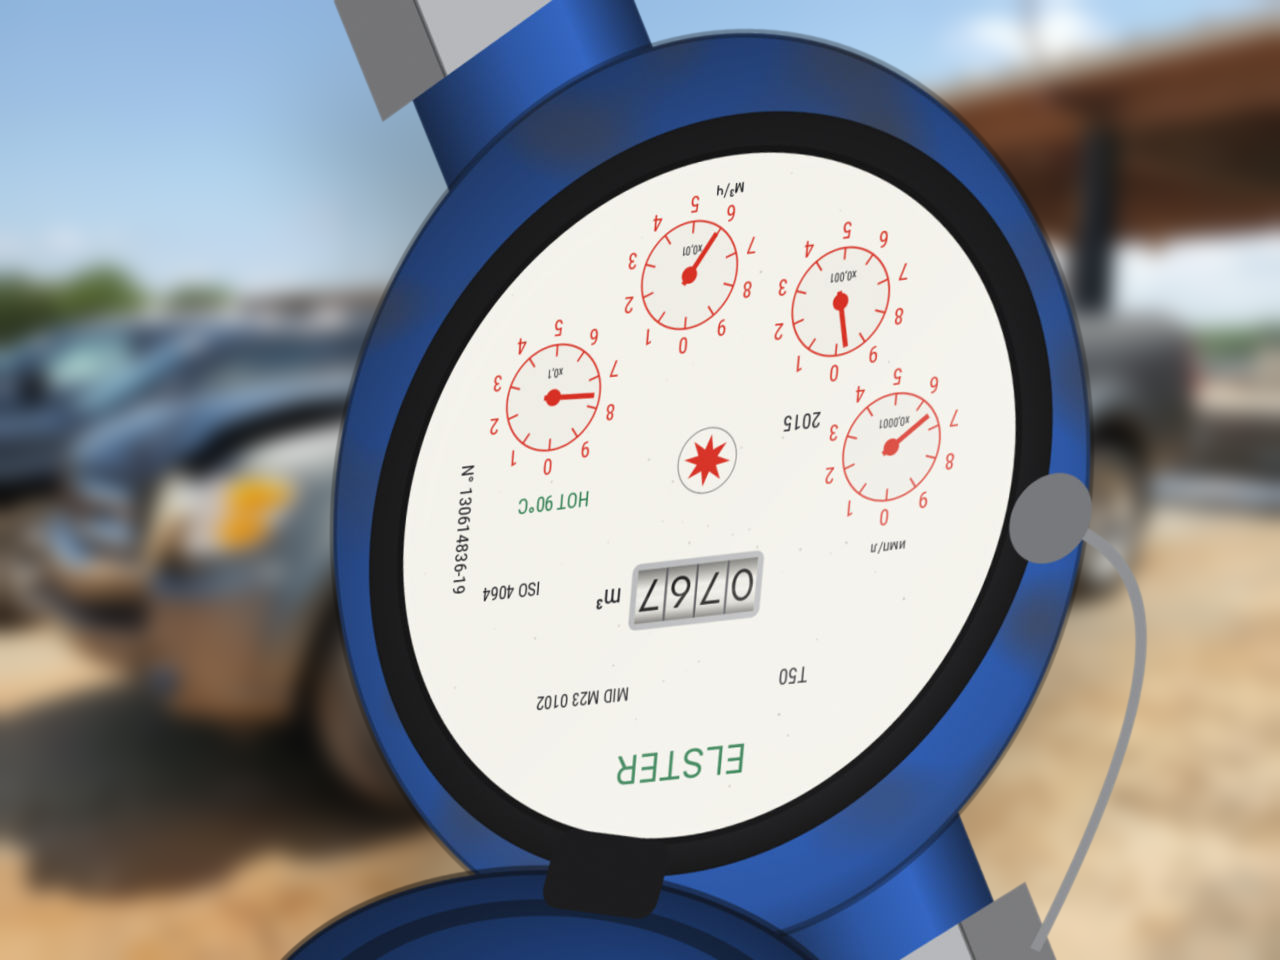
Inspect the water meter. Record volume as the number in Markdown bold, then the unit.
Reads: **767.7596** m³
